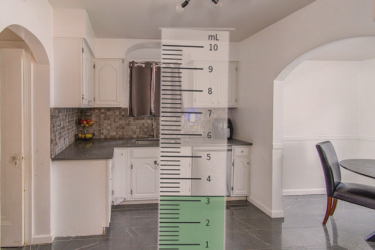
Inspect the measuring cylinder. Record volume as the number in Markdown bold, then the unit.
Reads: **3.2** mL
